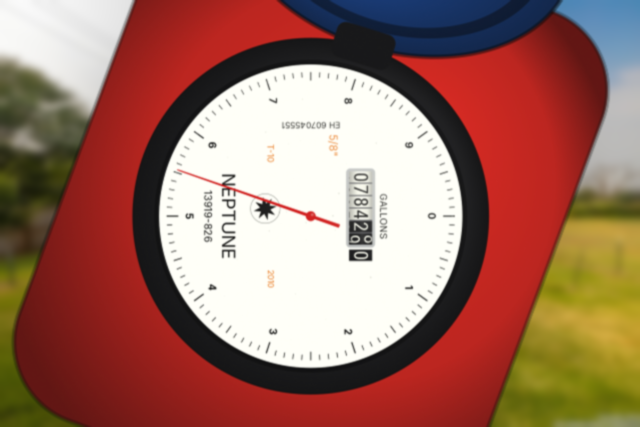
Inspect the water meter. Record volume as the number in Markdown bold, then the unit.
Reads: **784285.5** gal
